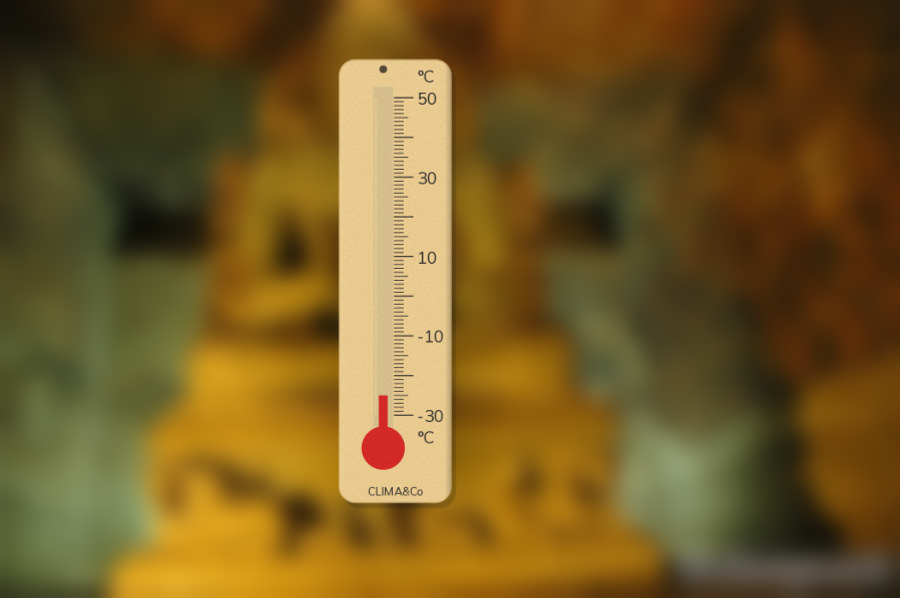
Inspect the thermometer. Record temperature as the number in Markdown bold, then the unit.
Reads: **-25** °C
